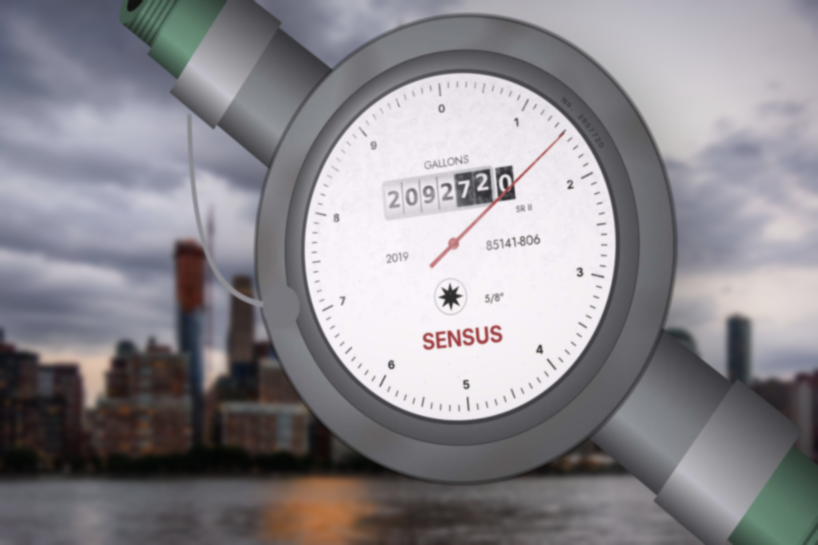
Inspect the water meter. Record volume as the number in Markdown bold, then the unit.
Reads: **2092721.5** gal
